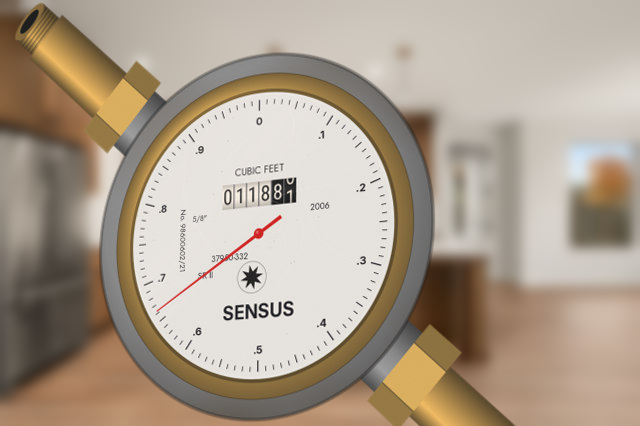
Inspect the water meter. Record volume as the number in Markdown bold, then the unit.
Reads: **11880.66** ft³
